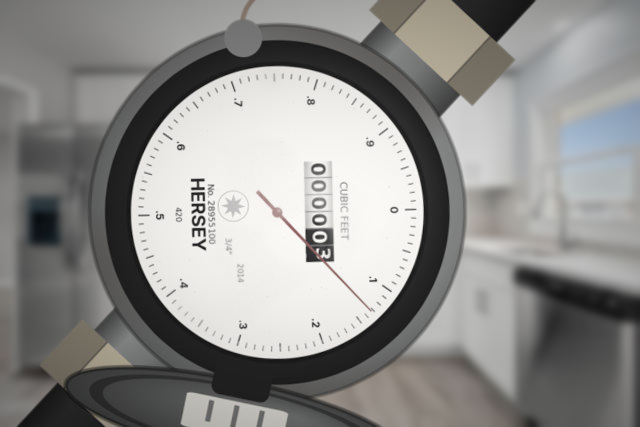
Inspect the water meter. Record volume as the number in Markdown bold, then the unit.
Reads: **3.13** ft³
